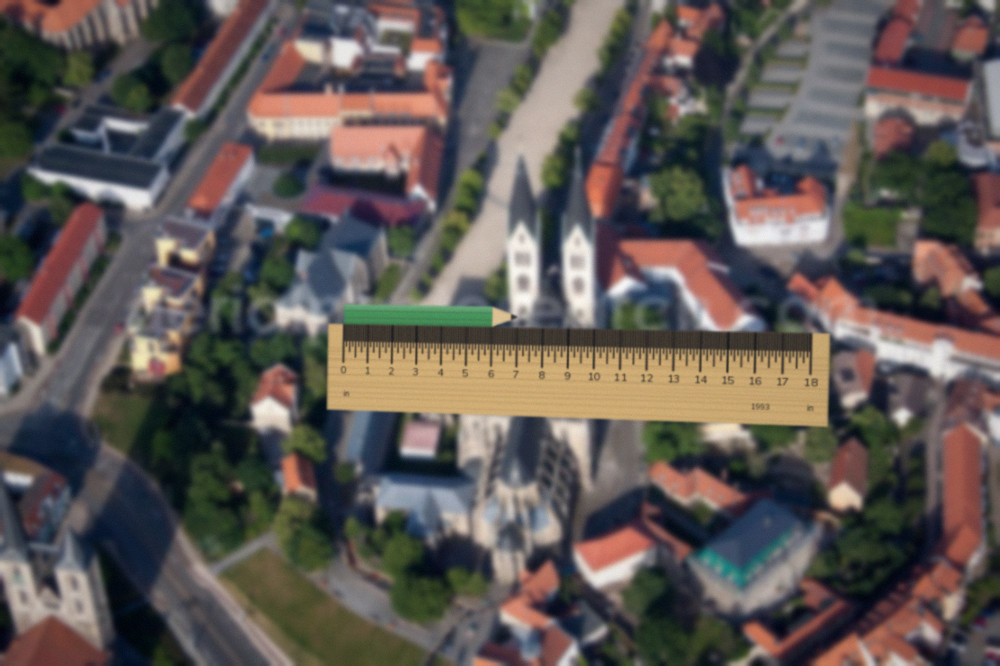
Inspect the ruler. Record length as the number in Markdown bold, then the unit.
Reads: **7** in
